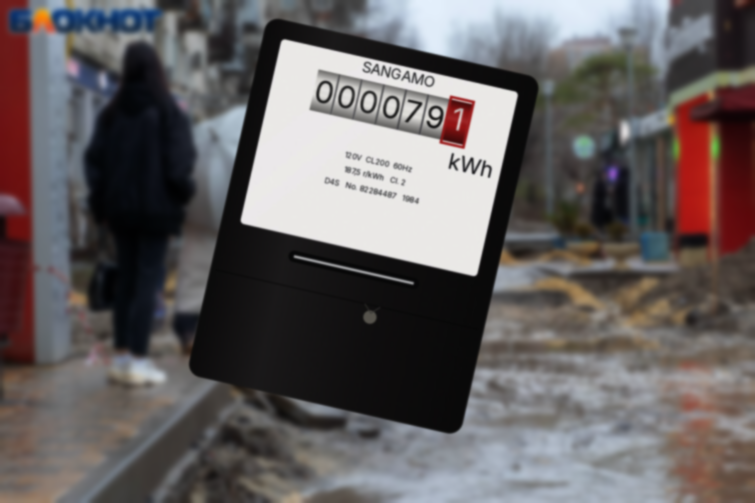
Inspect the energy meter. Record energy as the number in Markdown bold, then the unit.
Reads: **79.1** kWh
